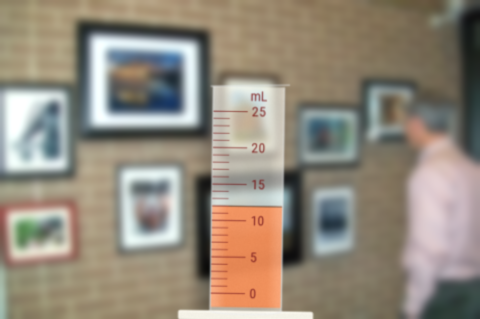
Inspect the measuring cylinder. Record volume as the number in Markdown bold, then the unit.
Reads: **12** mL
